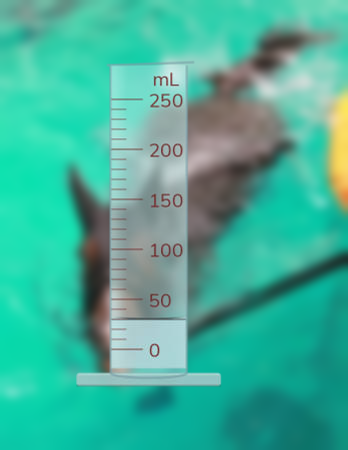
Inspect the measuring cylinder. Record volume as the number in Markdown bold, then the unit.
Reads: **30** mL
